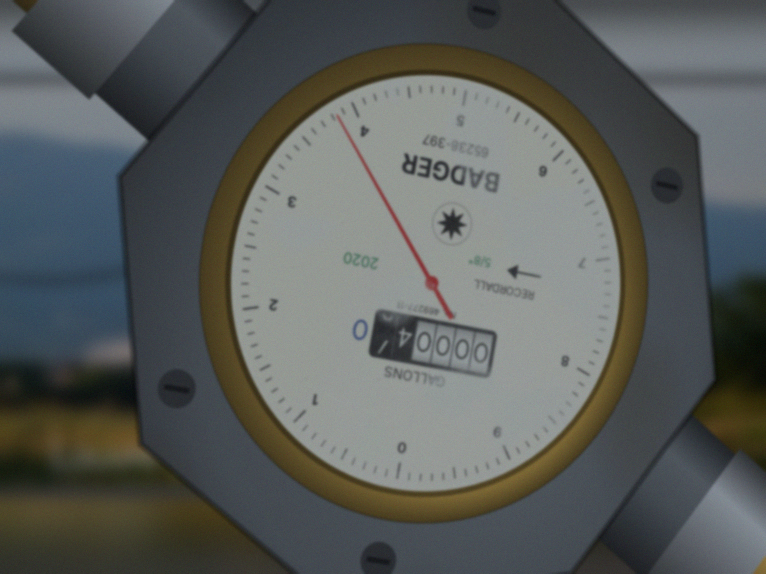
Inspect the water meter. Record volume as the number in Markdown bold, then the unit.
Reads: **473.8** gal
